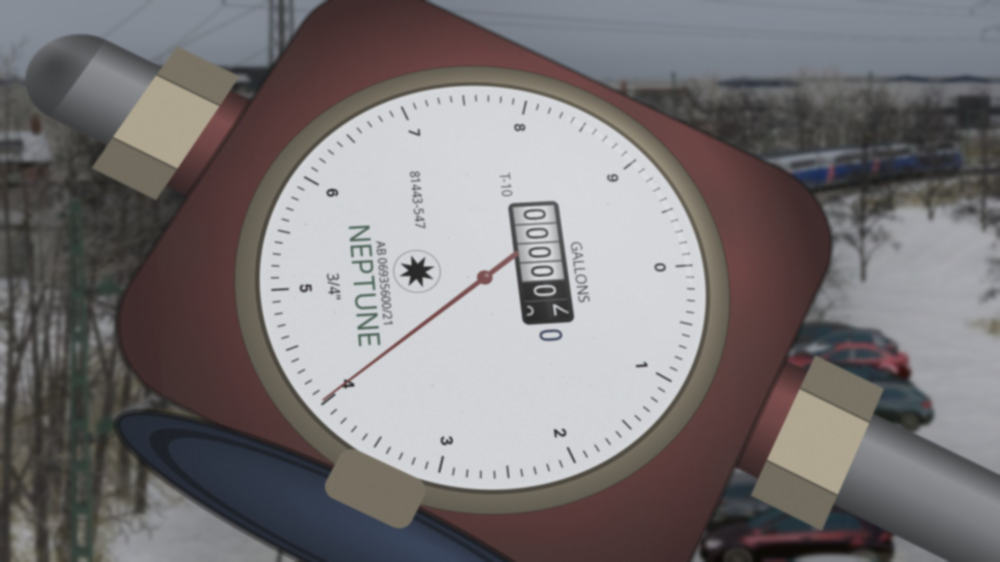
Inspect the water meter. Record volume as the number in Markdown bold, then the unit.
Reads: **24.0** gal
